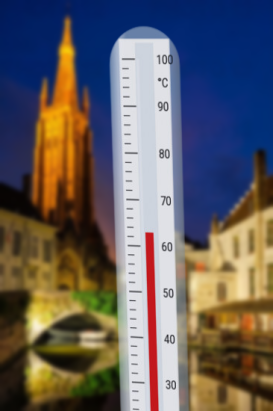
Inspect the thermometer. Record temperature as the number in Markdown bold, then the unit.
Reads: **63** °C
